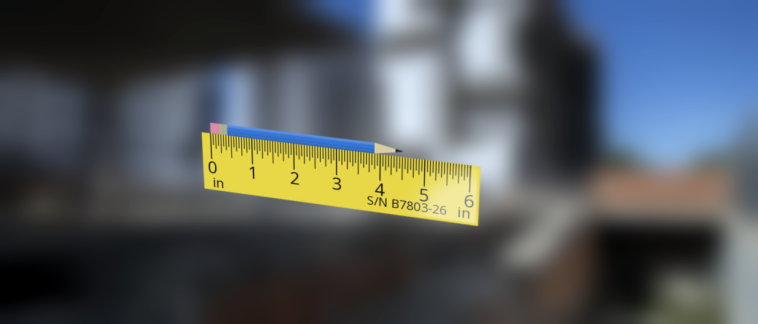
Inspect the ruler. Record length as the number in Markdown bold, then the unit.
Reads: **4.5** in
